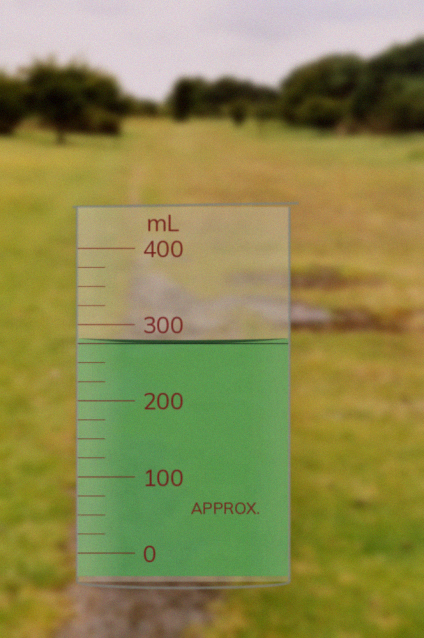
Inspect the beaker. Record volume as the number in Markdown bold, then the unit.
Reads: **275** mL
